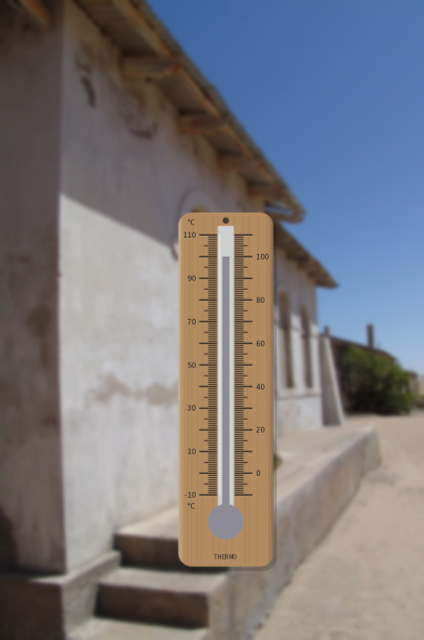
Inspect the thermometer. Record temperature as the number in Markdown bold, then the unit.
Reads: **100** °C
